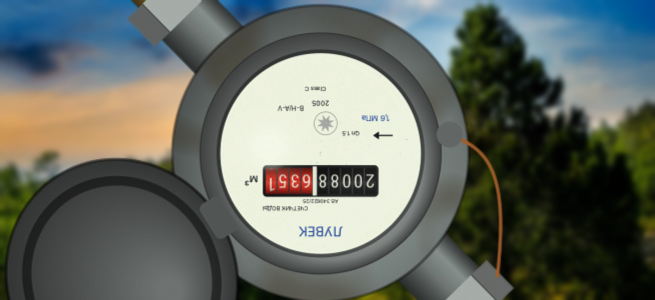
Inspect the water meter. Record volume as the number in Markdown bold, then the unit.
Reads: **20088.6351** m³
